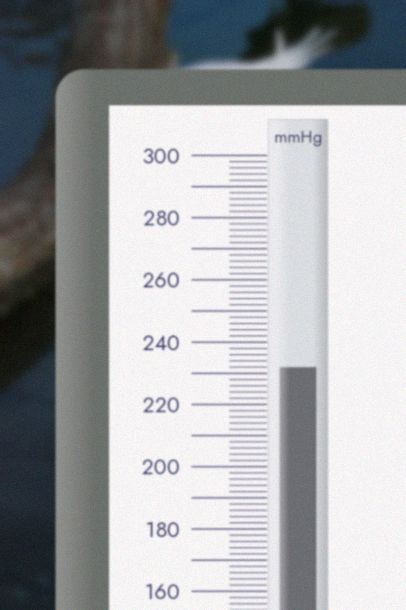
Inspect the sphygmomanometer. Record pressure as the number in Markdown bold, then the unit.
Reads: **232** mmHg
